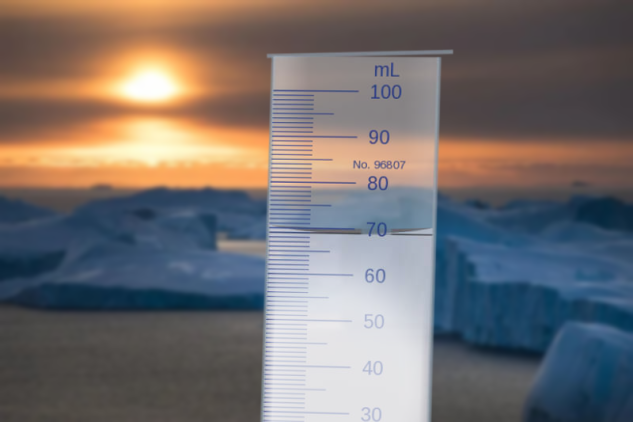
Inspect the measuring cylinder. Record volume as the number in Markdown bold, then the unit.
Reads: **69** mL
